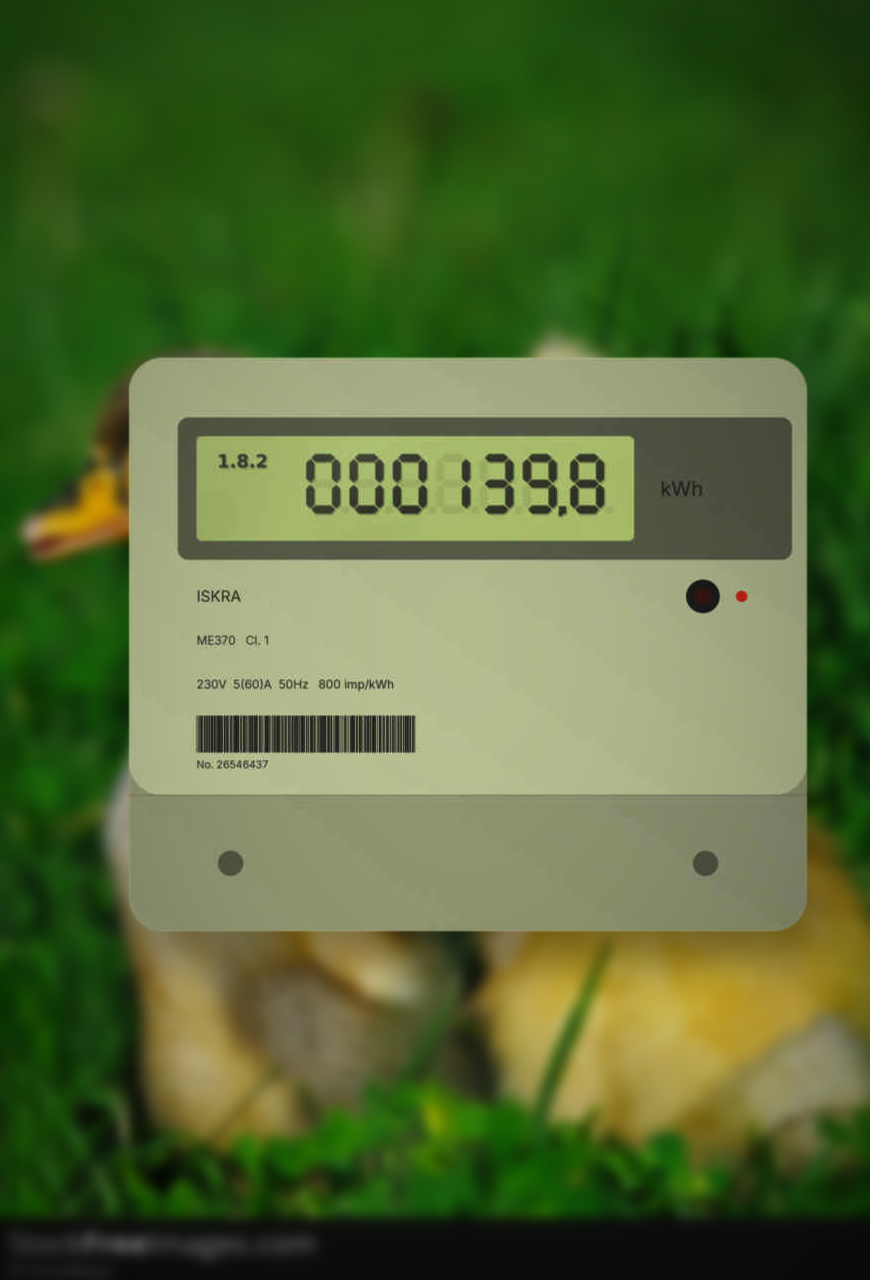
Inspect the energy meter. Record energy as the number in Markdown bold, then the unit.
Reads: **139.8** kWh
